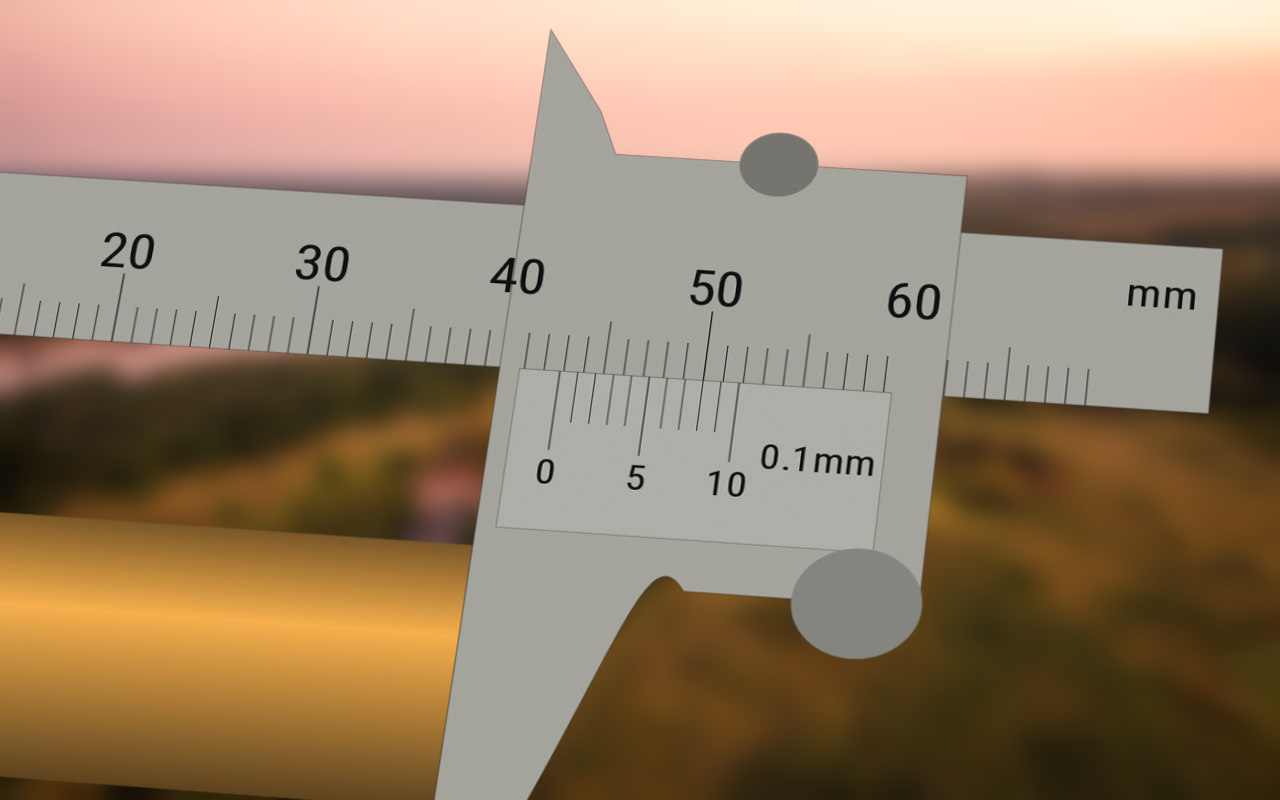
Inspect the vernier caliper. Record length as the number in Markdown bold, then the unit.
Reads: **42.8** mm
